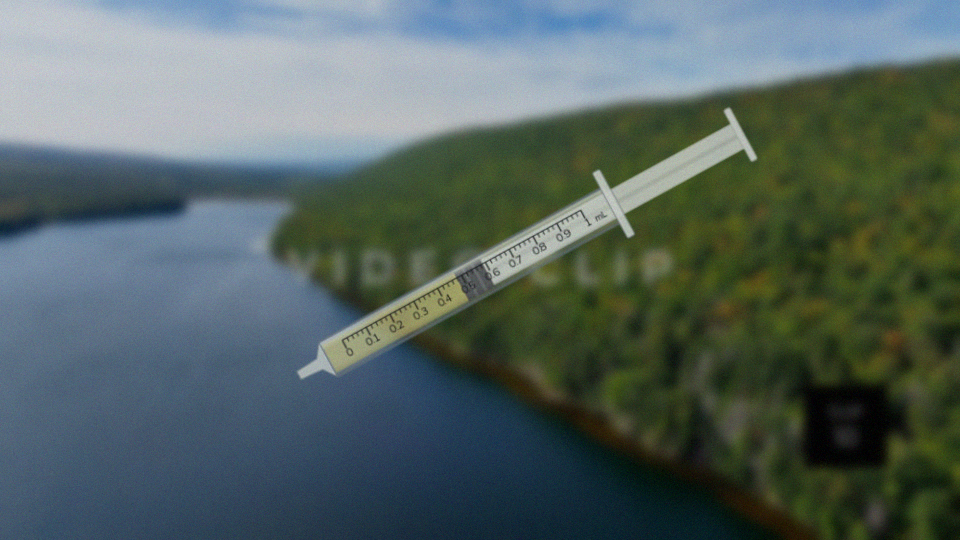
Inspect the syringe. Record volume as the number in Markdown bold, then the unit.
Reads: **0.48** mL
